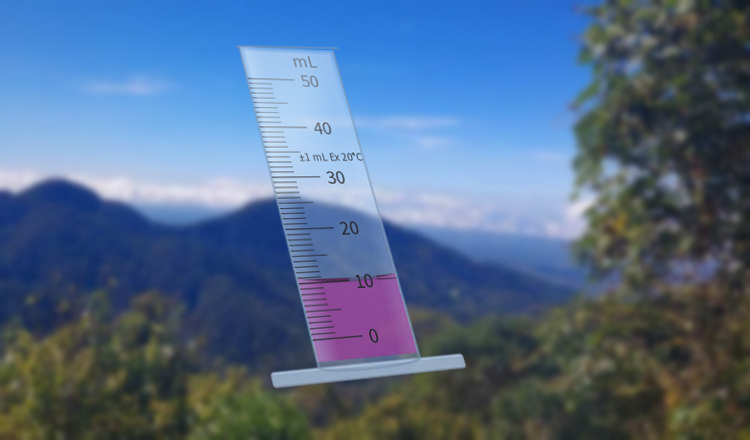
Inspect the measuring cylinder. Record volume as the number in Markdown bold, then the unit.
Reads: **10** mL
